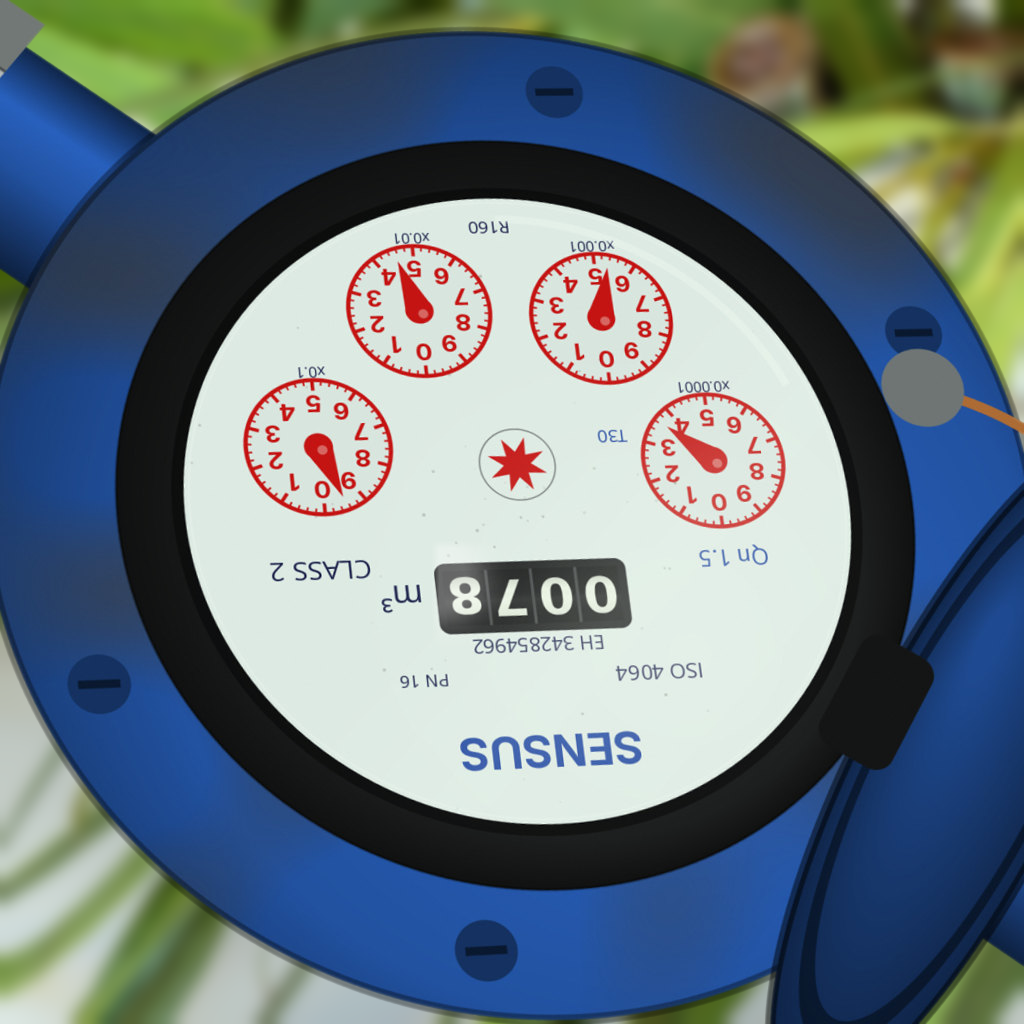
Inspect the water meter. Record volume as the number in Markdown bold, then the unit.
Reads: **77.9453** m³
